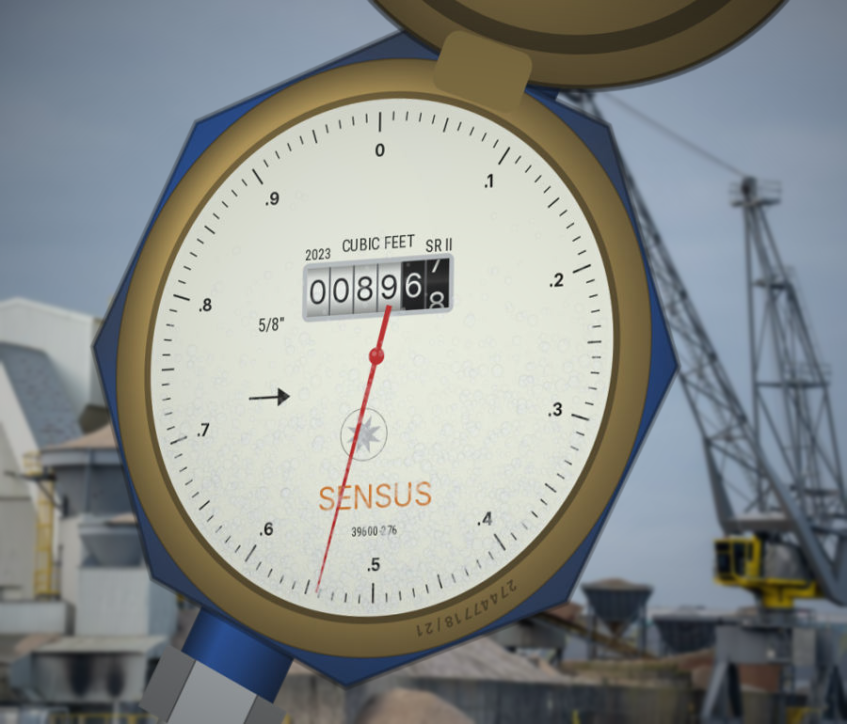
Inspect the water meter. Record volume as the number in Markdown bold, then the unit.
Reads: **8967.54** ft³
